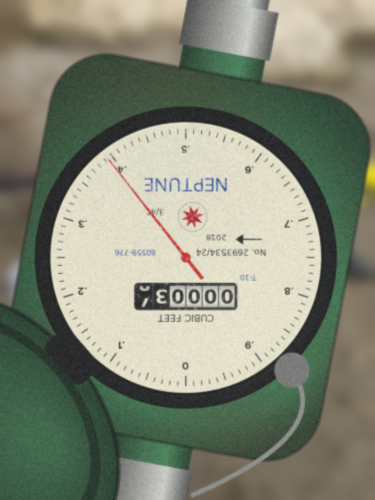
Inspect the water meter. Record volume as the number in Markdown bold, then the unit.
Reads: **37.39** ft³
